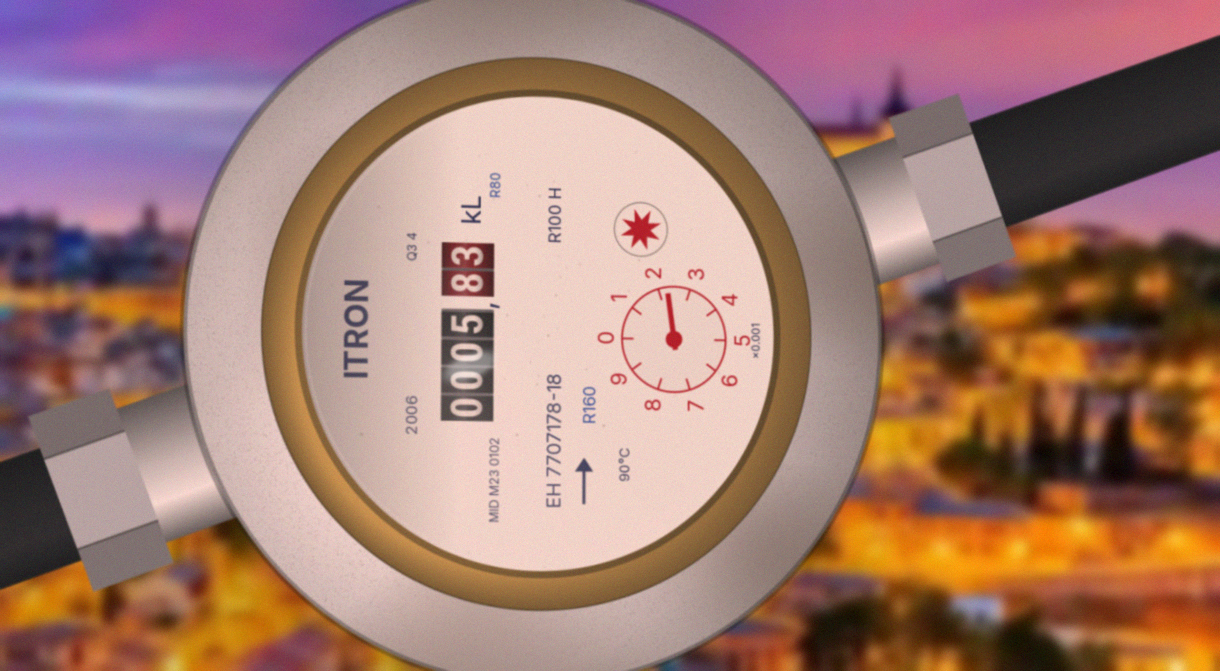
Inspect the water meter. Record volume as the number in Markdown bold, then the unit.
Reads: **5.832** kL
